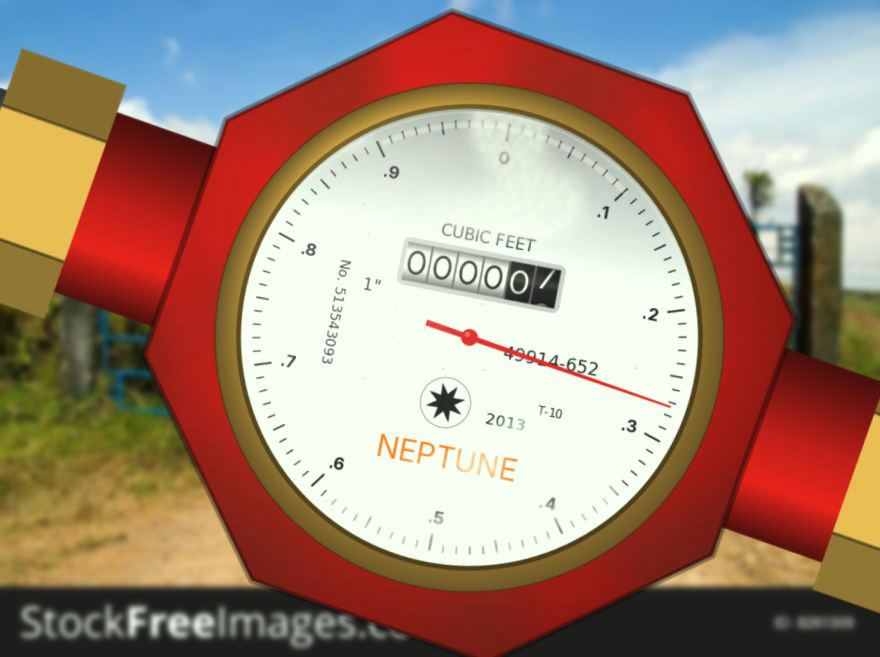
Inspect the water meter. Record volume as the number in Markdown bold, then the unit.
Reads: **7.27** ft³
